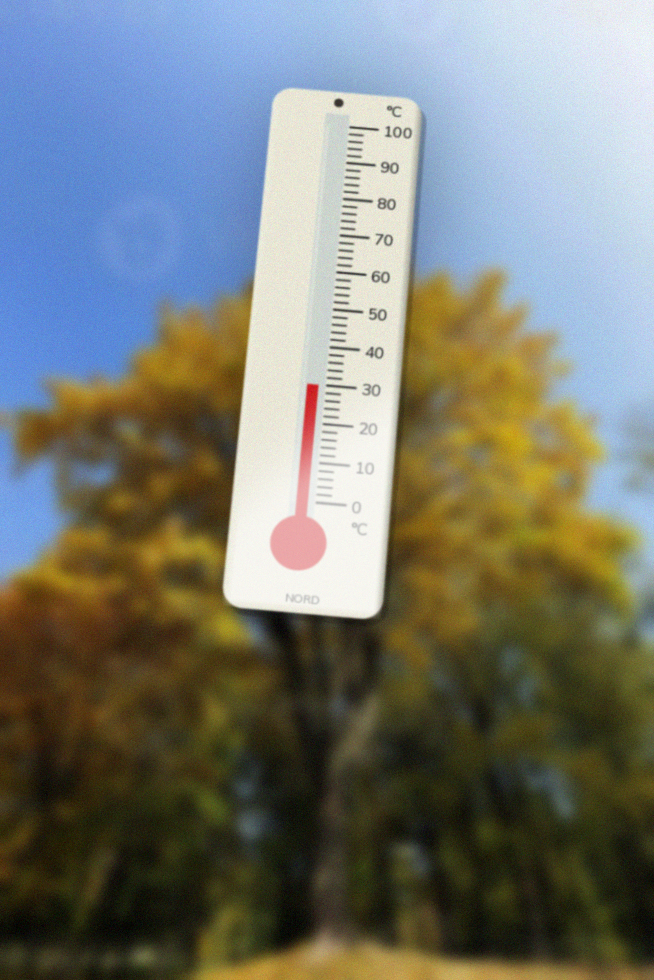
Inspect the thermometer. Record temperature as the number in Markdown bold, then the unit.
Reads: **30** °C
